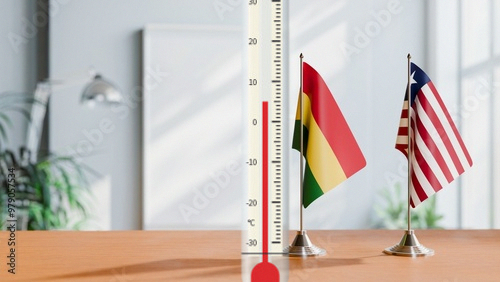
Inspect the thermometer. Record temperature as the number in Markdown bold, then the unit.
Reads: **5** °C
